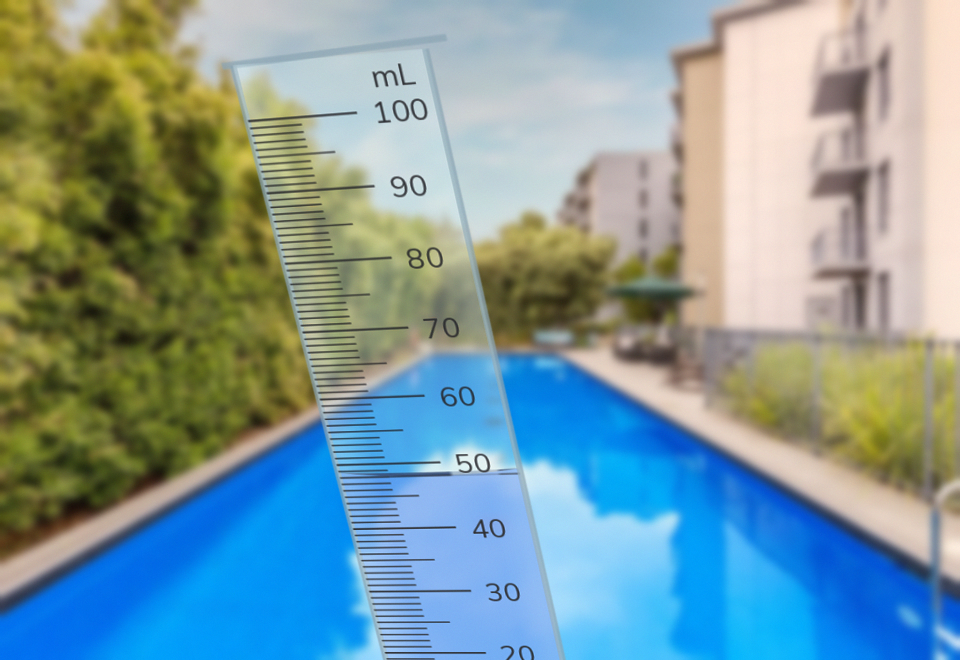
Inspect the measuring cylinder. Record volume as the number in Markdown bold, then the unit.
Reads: **48** mL
